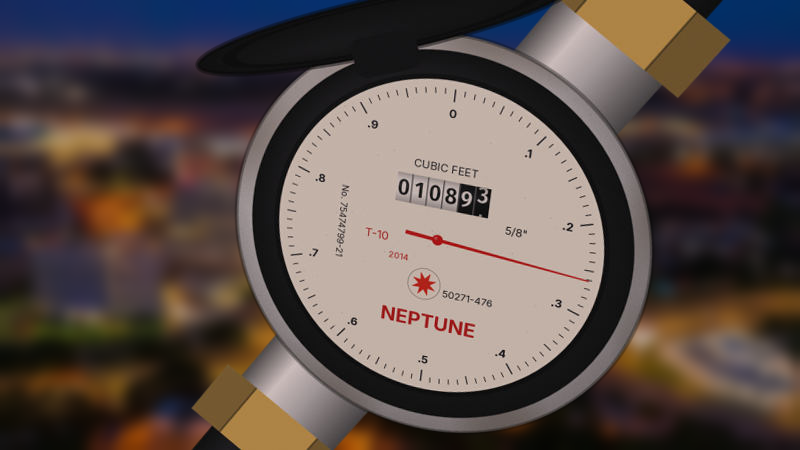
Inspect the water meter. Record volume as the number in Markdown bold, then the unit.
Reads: **10893.26** ft³
